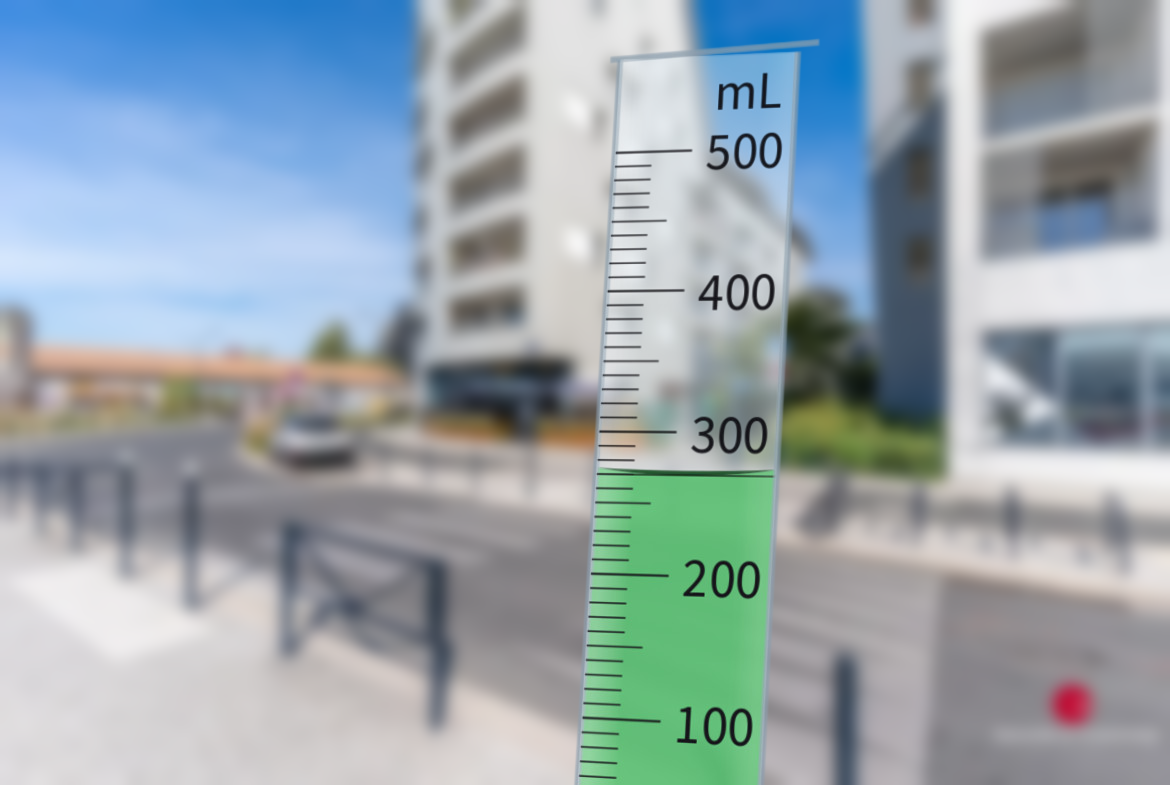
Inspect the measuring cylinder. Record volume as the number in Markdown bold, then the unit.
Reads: **270** mL
